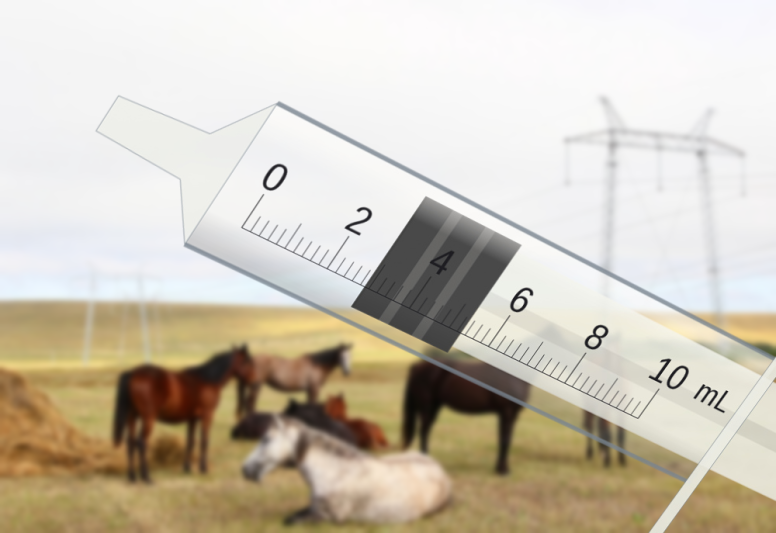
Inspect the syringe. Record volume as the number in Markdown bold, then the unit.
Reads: **2.9** mL
